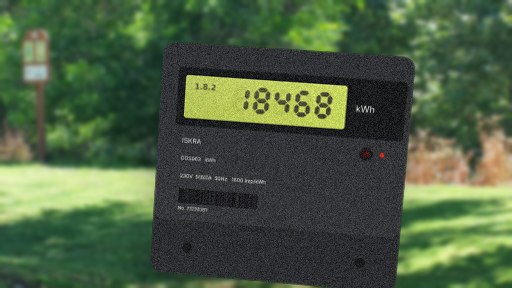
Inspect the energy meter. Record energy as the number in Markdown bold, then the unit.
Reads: **18468** kWh
